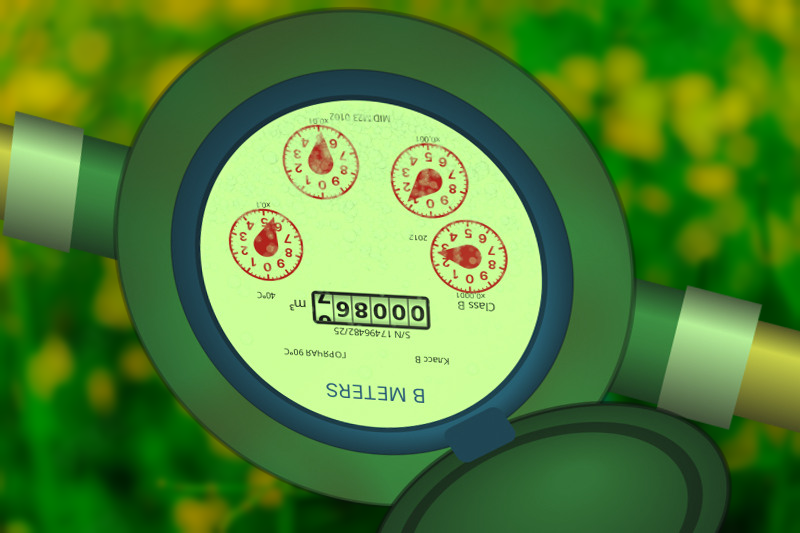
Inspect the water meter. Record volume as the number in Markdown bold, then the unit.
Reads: **866.5512** m³
